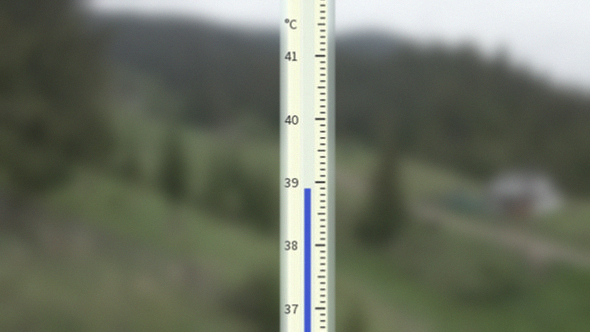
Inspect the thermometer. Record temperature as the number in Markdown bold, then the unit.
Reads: **38.9** °C
